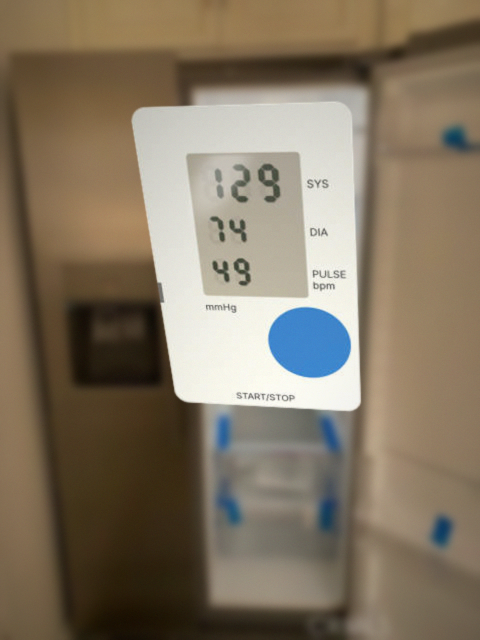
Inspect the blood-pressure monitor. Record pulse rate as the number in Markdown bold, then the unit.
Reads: **49** bpm
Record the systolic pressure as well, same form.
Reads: **129** mmHg
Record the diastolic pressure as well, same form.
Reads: **74** mmHg
